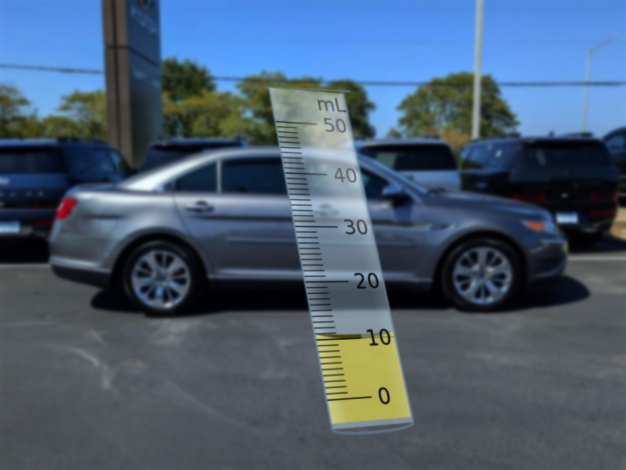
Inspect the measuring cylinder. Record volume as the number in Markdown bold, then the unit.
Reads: **10** mL
